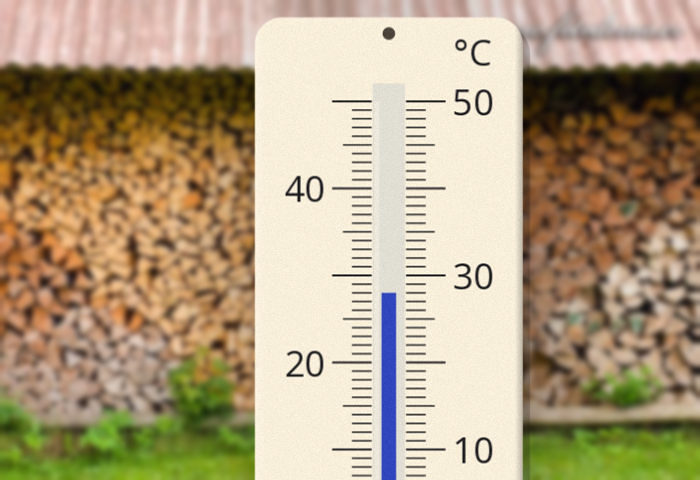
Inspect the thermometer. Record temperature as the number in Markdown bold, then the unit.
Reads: **28** °C
